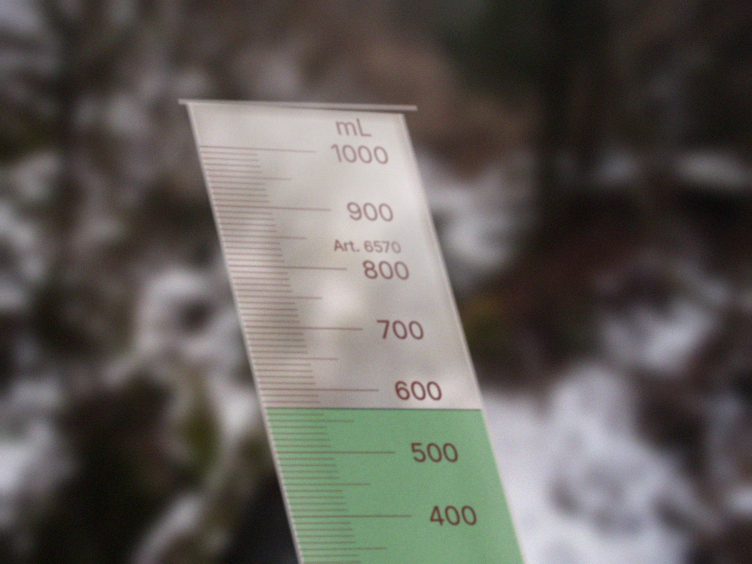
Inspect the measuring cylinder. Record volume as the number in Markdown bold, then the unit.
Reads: **570** mL
